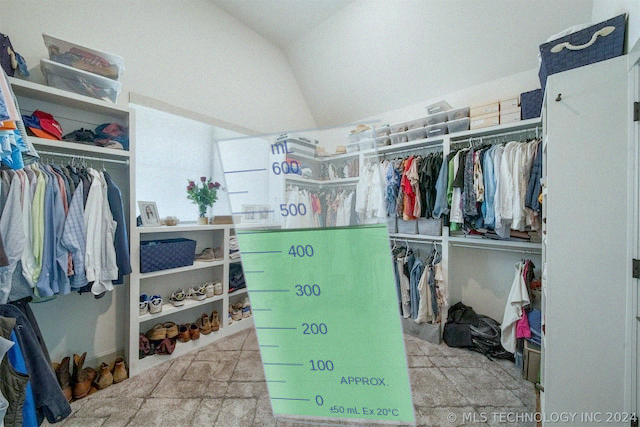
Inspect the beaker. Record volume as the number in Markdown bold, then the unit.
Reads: **450** mL
